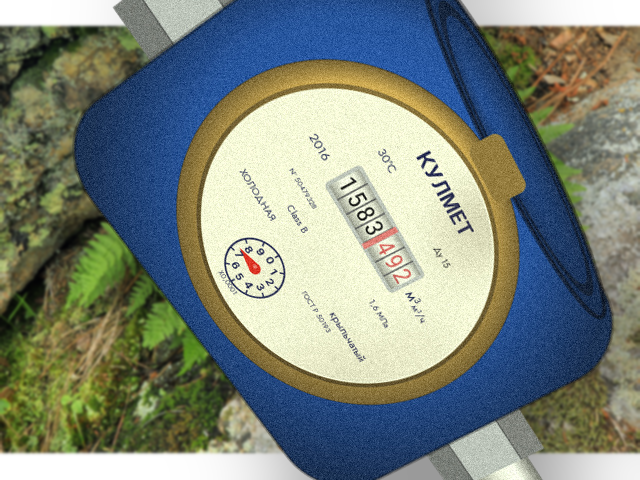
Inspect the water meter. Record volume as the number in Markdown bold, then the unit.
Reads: **1583.4927** m³
